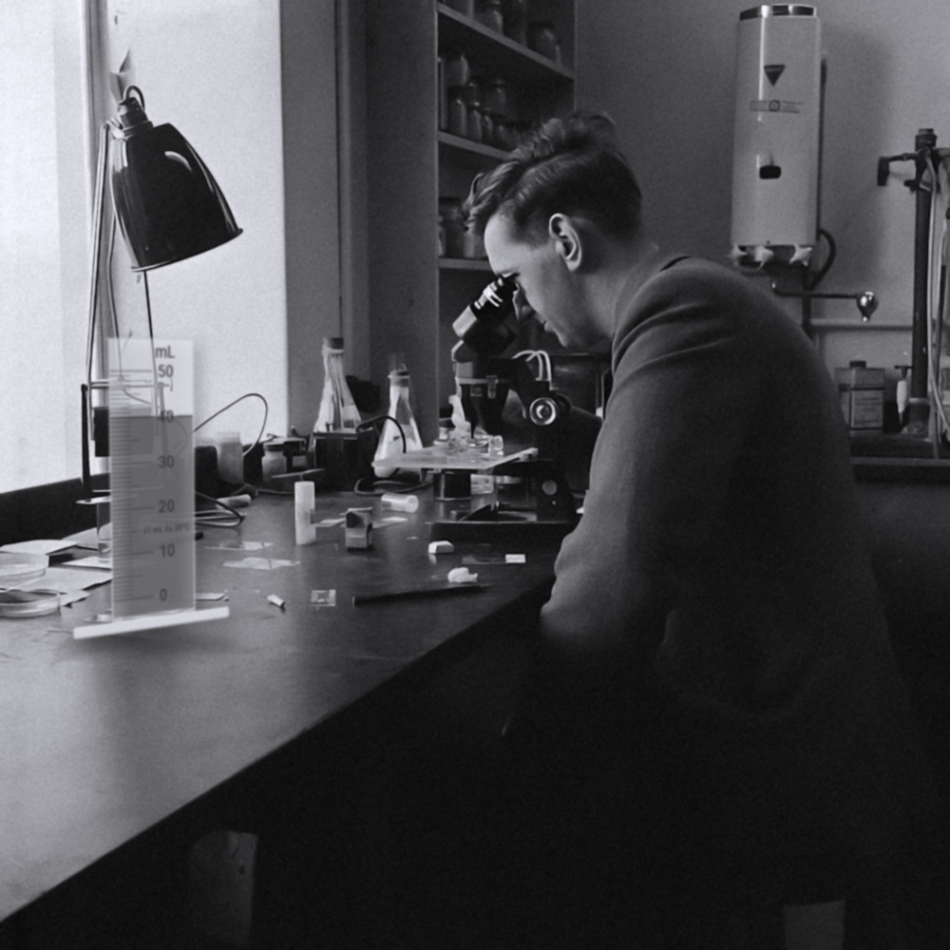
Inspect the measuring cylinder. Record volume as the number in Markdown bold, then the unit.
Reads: **40** mL
